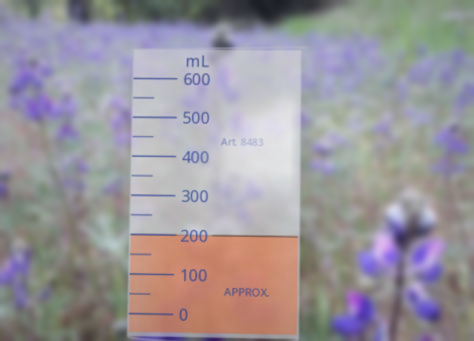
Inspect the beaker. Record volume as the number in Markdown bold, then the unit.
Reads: **200** mL
